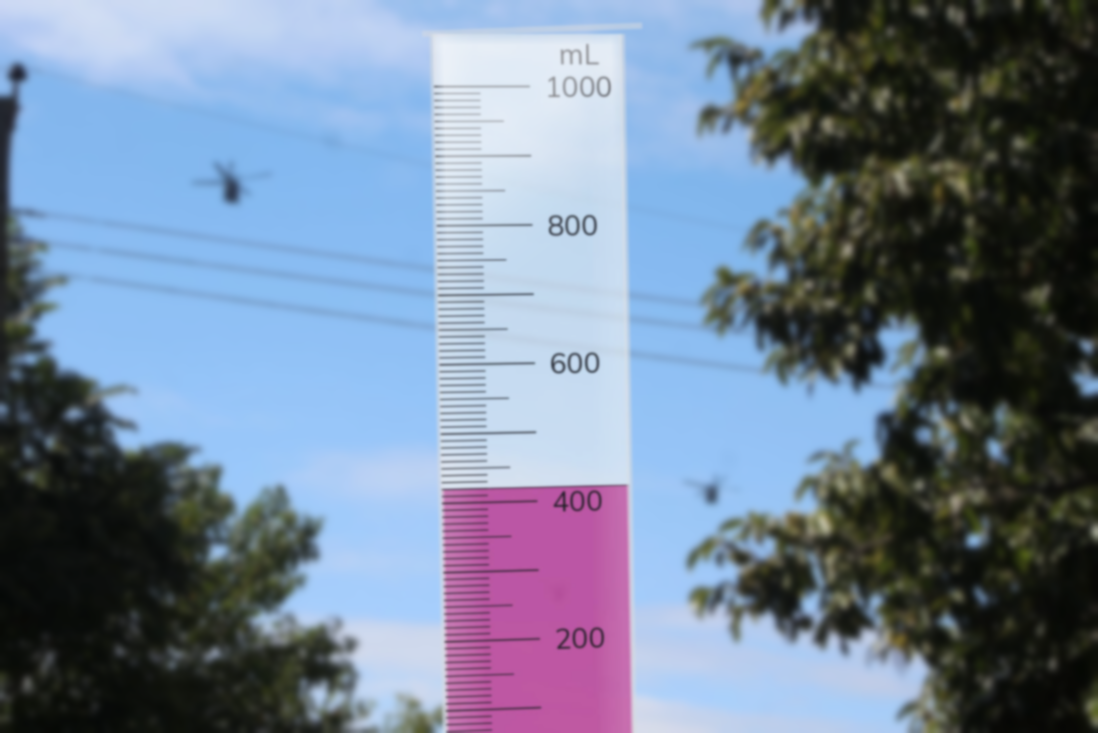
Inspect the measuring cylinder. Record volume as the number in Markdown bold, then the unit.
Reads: **420** mL
